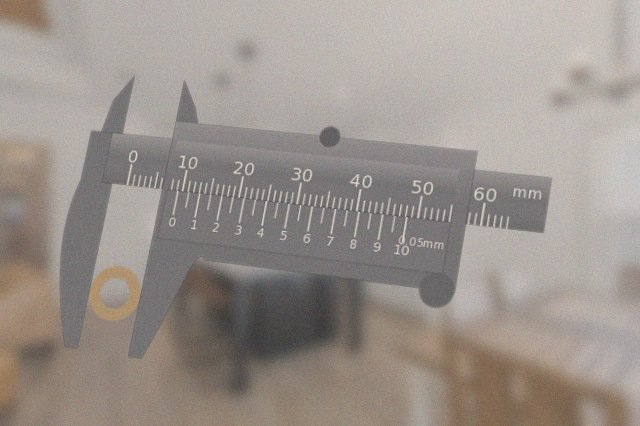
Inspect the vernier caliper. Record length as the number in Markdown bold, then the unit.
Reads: **9.2** mm
